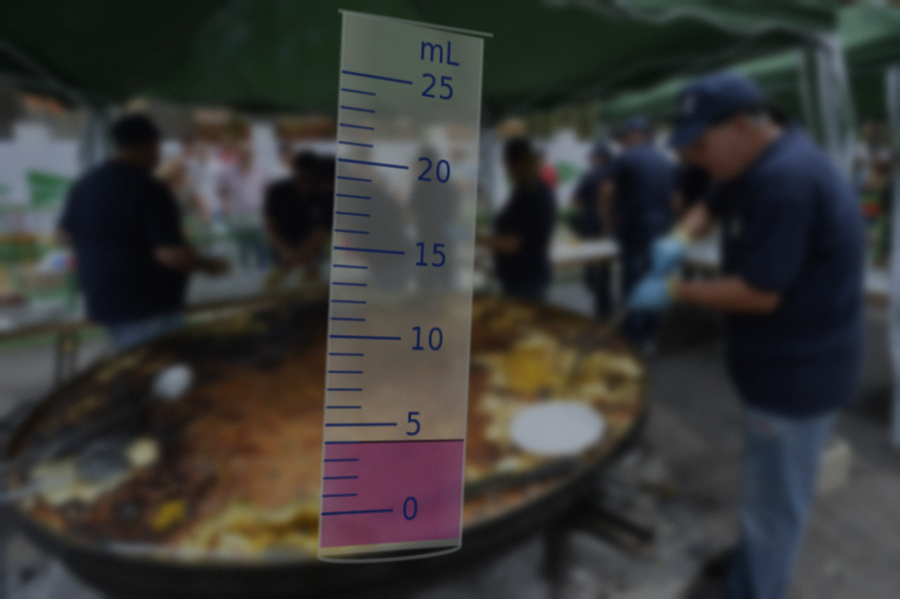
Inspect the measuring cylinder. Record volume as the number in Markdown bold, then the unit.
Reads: **4** mL
